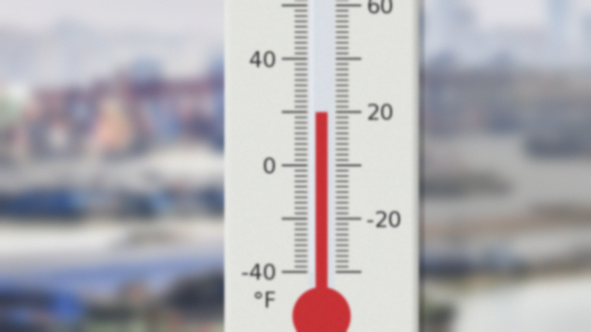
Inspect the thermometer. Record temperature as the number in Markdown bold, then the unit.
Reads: **20** °F
